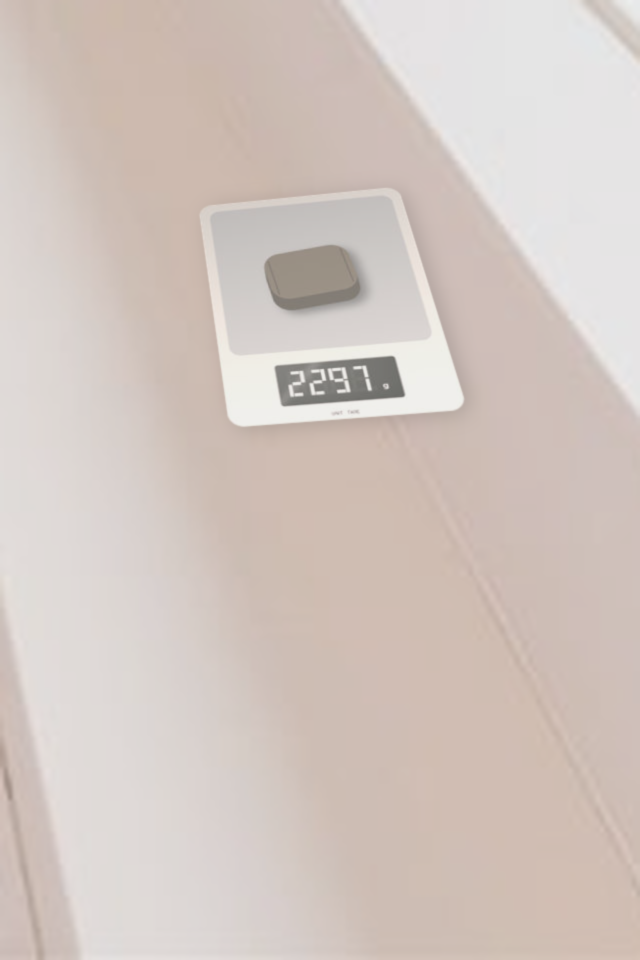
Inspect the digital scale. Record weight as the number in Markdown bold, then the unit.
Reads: **2297** g
